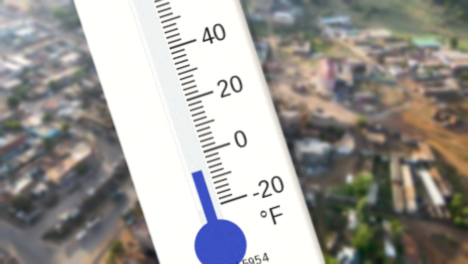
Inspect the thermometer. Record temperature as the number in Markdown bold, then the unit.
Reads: **-6** °F
